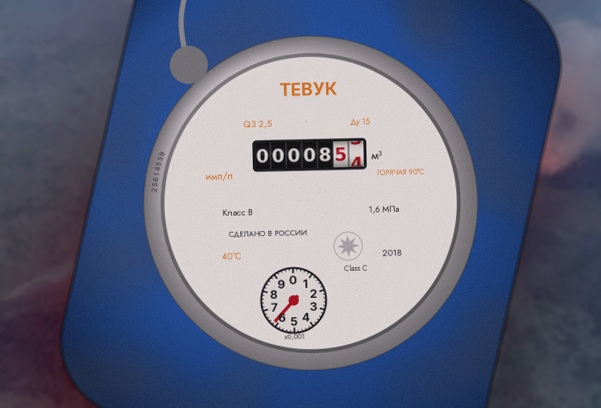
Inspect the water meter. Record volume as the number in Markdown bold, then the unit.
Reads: **8.536** m³
